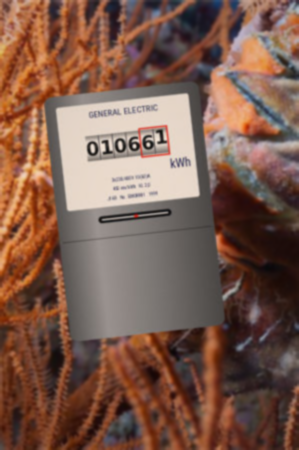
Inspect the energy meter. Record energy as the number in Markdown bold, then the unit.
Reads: **106.61** kWh
